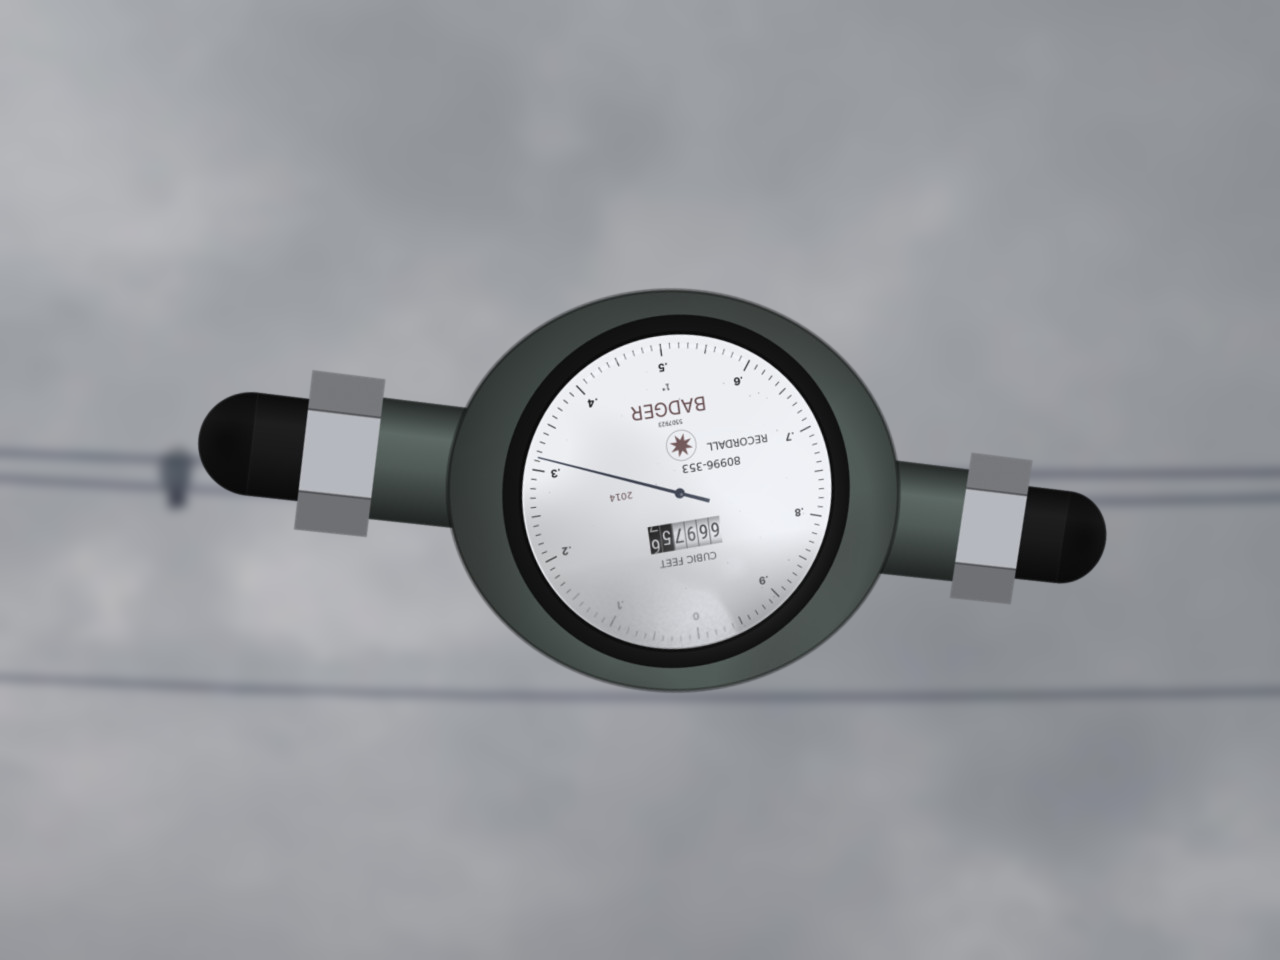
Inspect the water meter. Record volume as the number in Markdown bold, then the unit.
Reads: **669756.31** ft³
